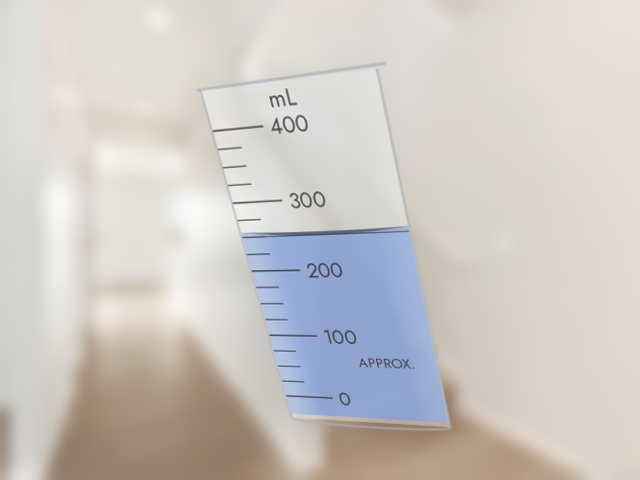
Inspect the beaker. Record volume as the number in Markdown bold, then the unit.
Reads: **250** mL
